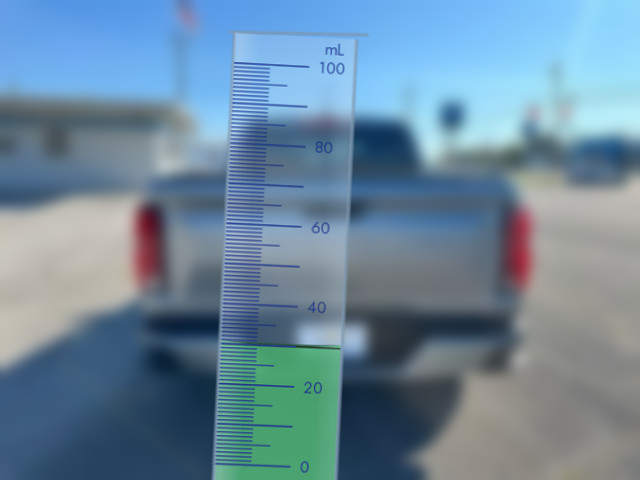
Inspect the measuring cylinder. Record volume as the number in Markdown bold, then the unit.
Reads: **30** mL
